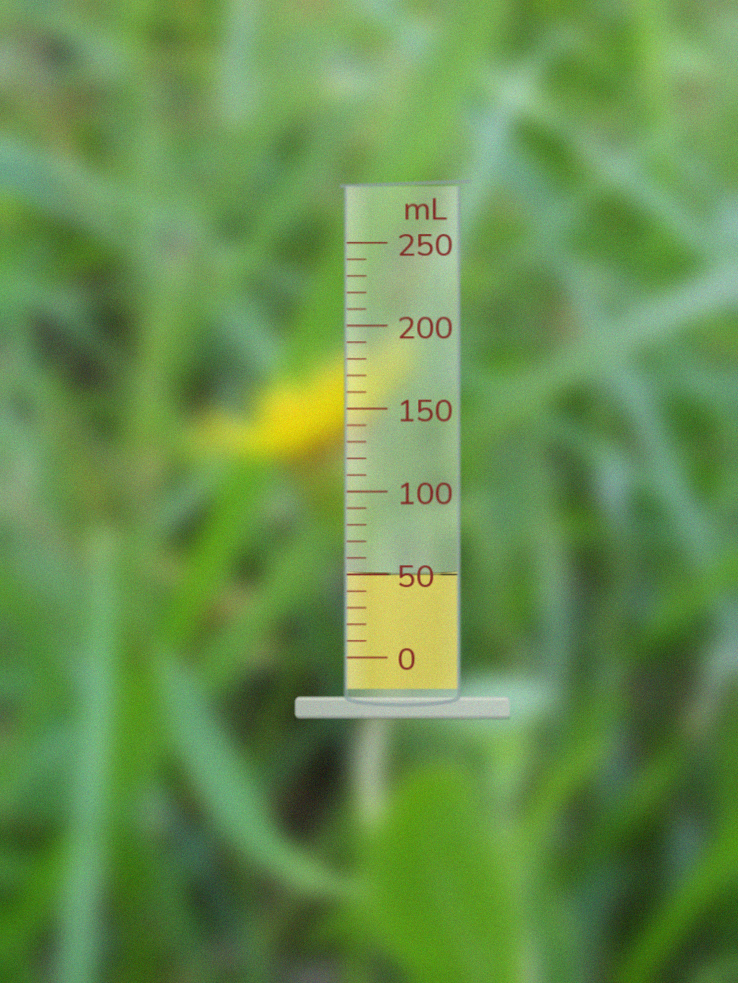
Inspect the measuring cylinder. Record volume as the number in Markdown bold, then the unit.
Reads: **50** mL
